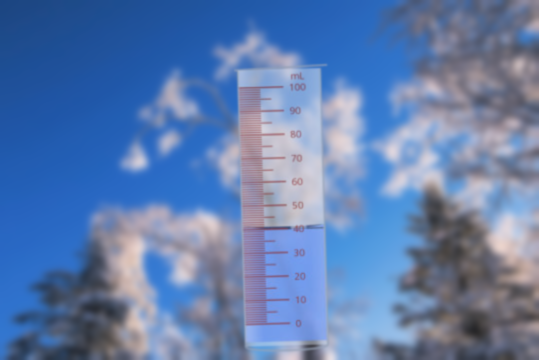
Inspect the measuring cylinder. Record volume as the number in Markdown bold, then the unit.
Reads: **40** mL
